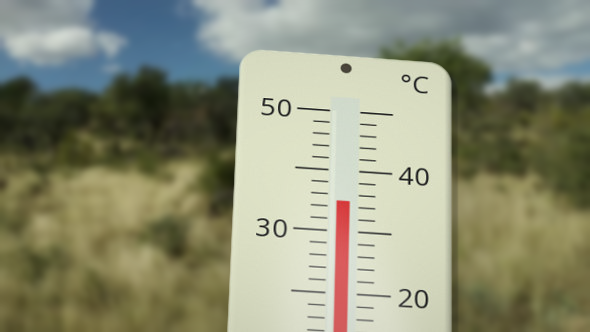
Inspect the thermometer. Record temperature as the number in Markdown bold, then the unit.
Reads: **35** °C
